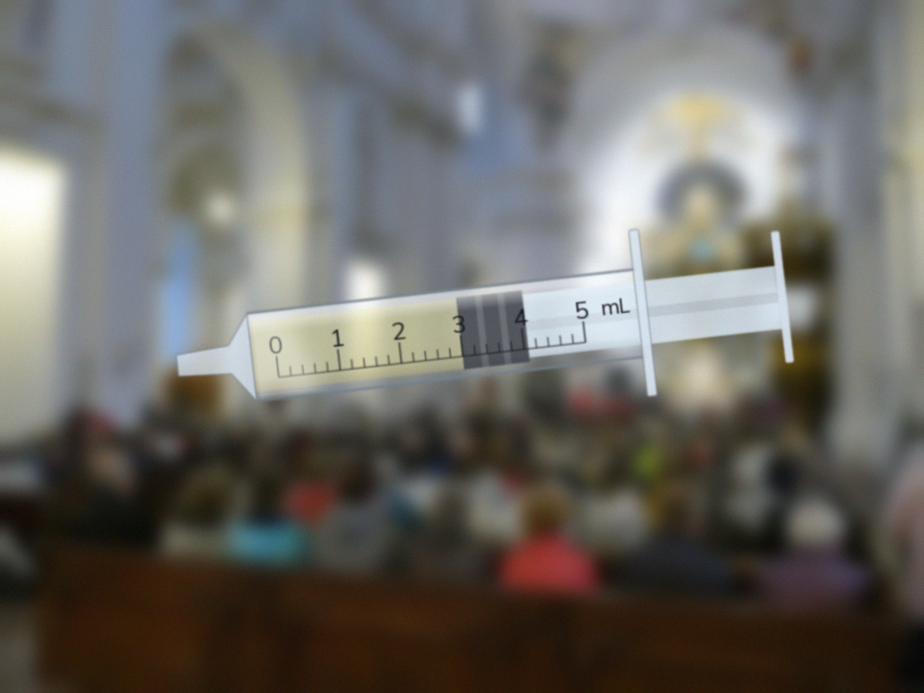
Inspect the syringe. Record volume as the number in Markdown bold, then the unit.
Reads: **3** mL
